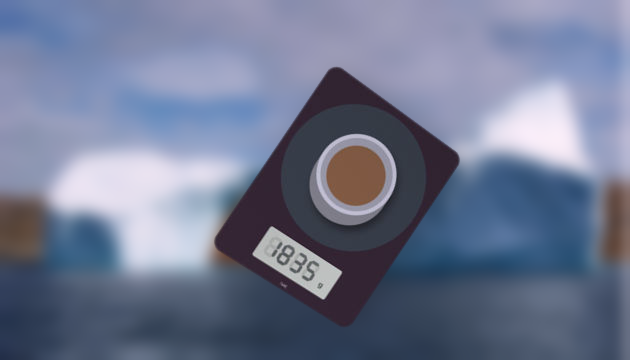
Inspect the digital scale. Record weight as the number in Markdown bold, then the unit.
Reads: **1835** g
